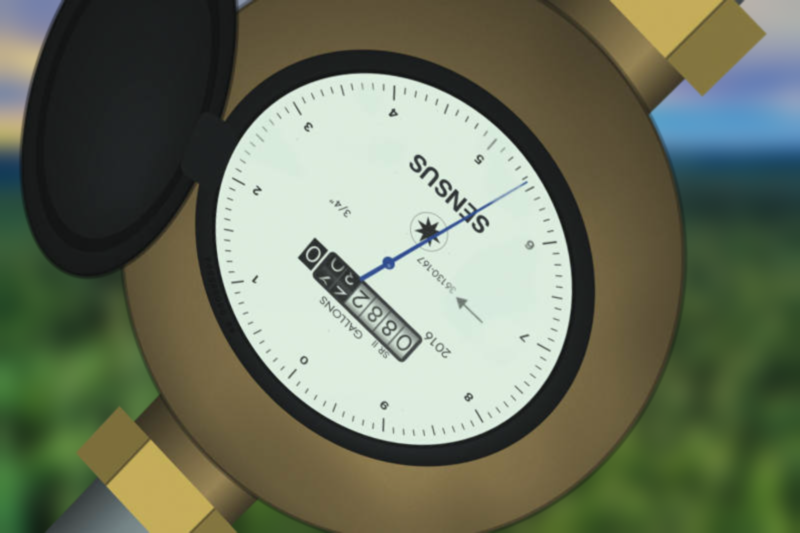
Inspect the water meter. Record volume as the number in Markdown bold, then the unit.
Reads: **882295.4** gal
